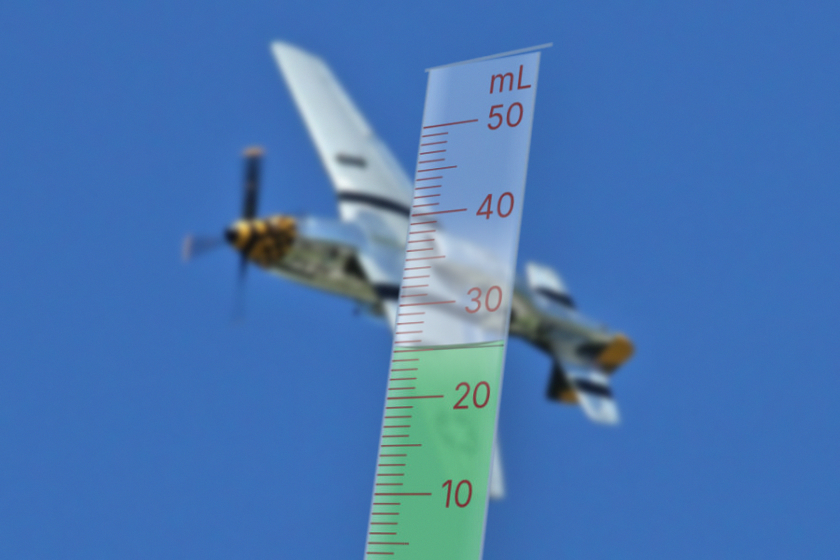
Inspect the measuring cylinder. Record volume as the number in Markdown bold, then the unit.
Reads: **25** mL
